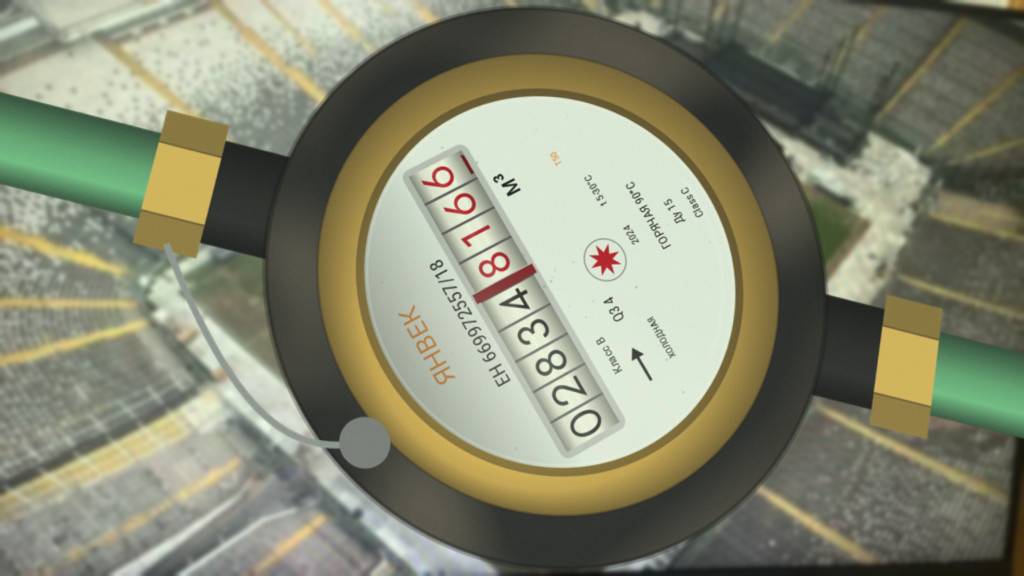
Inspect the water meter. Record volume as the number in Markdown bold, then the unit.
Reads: **2834.8166** m³
